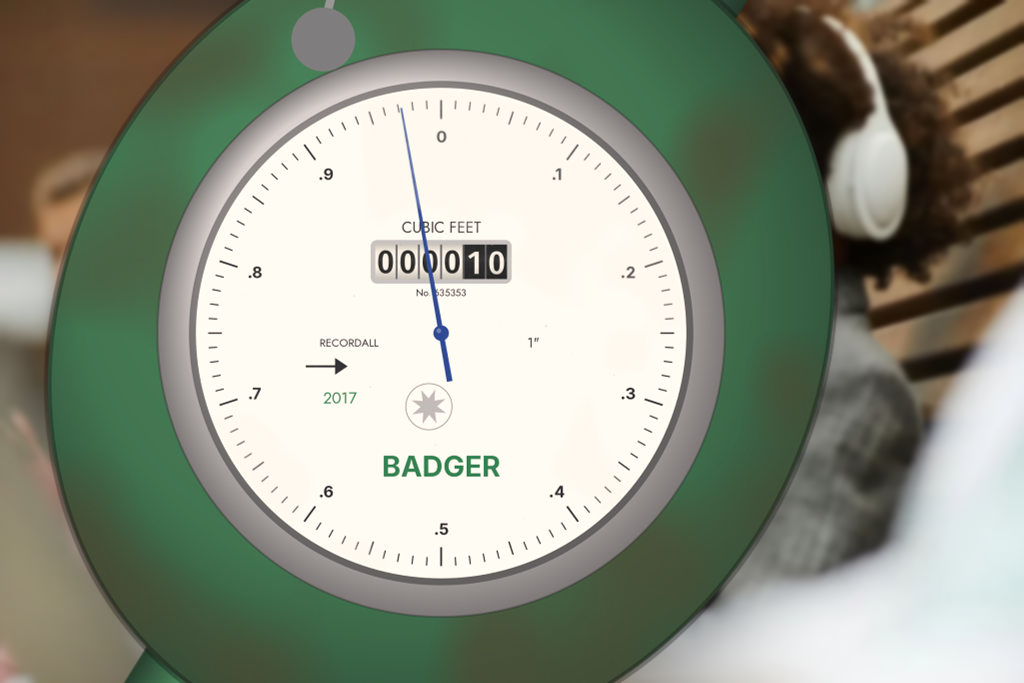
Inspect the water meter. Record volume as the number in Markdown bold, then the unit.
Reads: **9.97** ft³
